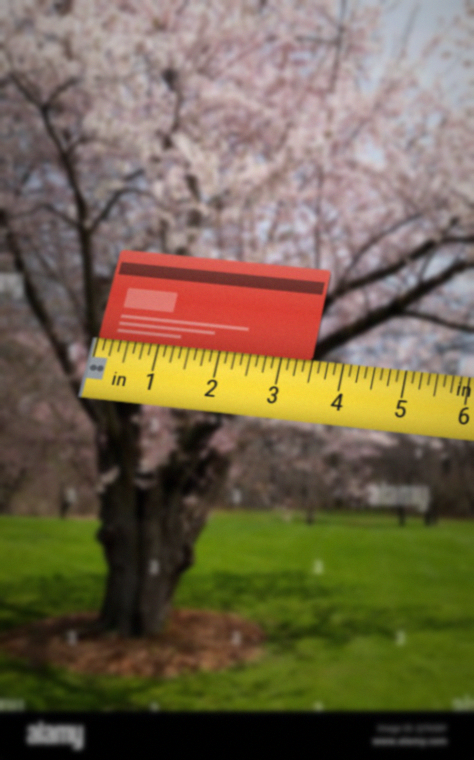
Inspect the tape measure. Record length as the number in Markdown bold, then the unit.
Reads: **3.5** in
